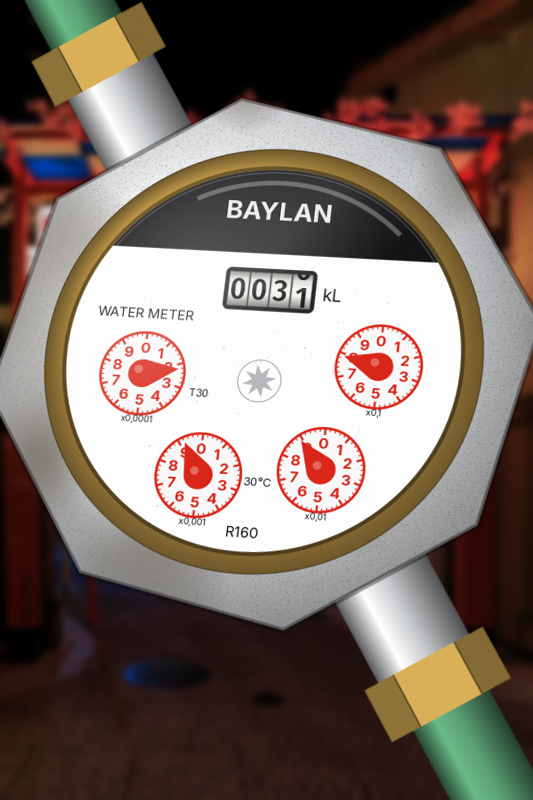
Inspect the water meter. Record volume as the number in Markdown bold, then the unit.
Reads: **30.7892** kL
